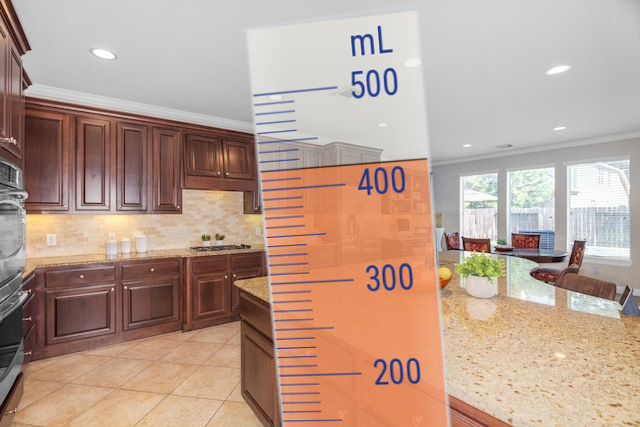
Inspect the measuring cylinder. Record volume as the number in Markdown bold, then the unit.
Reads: **420** mL
